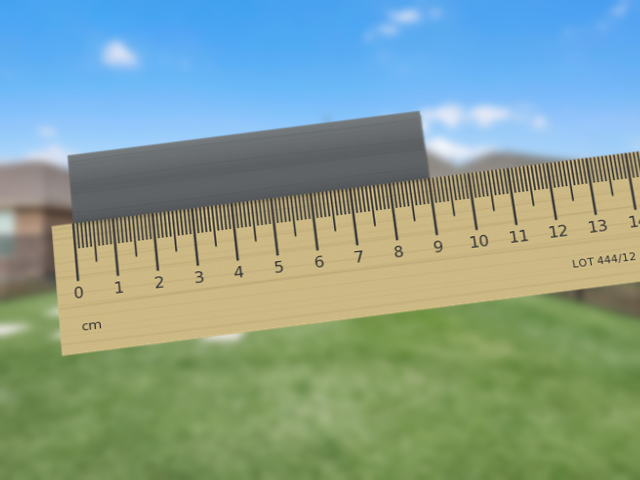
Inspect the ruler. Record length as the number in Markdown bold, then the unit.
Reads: **9** cm
